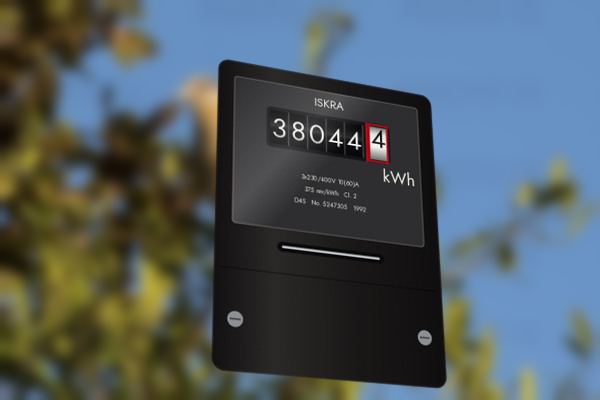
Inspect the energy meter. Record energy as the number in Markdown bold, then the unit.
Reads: **38044.4** kWh
